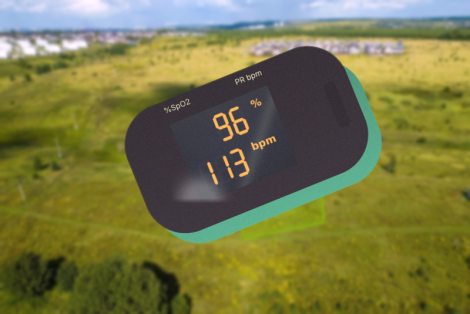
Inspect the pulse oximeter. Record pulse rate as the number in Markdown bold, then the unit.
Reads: **113** bpm
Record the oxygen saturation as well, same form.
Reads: **96** %
